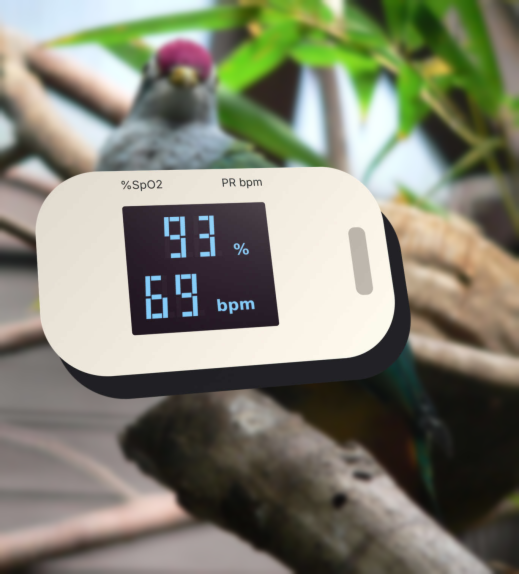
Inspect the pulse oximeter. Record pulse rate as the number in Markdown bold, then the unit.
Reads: **69** bpm
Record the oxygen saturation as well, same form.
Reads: **93** %
